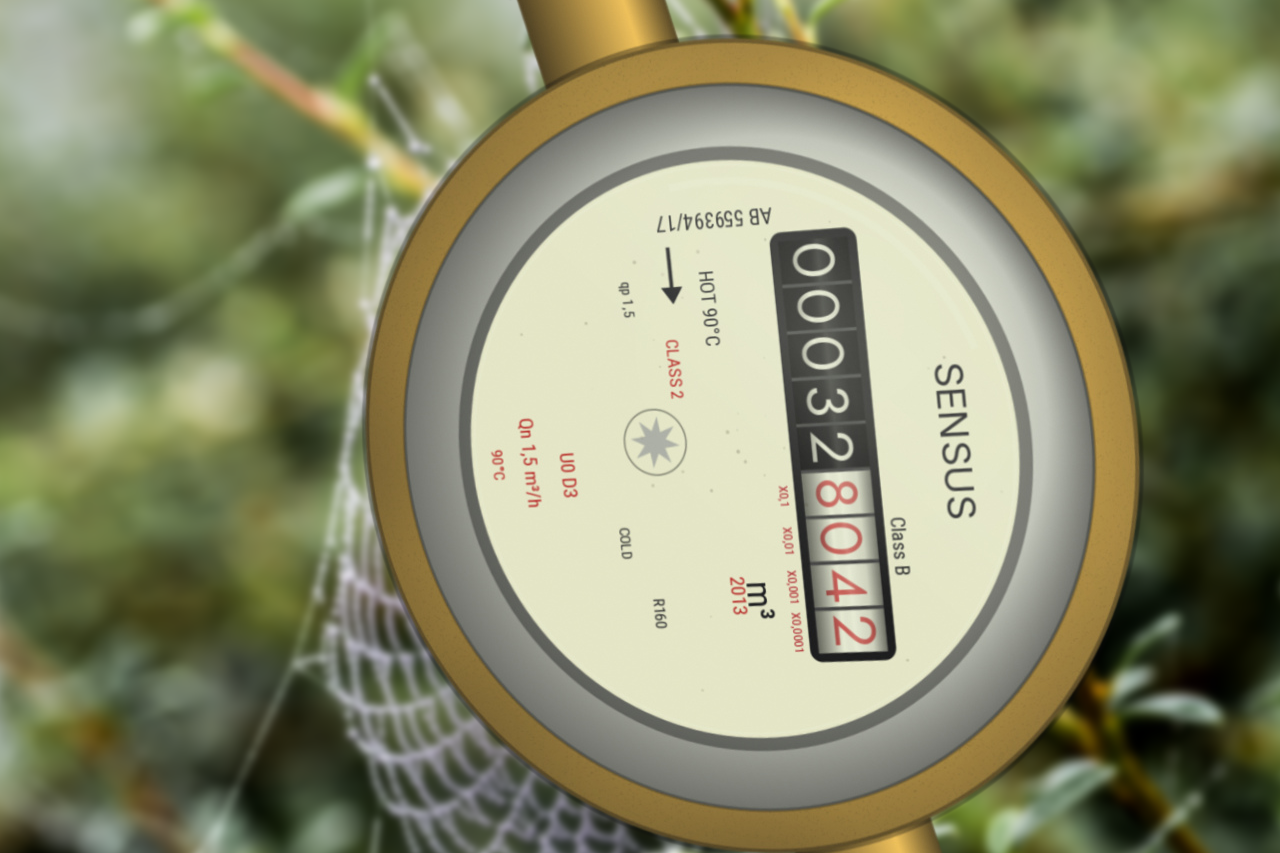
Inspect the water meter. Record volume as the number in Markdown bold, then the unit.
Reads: **32.8042** m³
